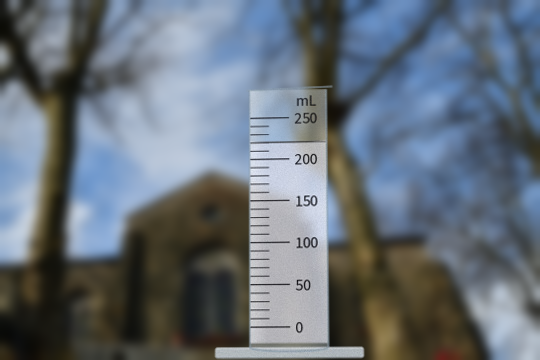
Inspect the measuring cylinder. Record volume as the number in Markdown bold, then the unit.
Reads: **220** mL
